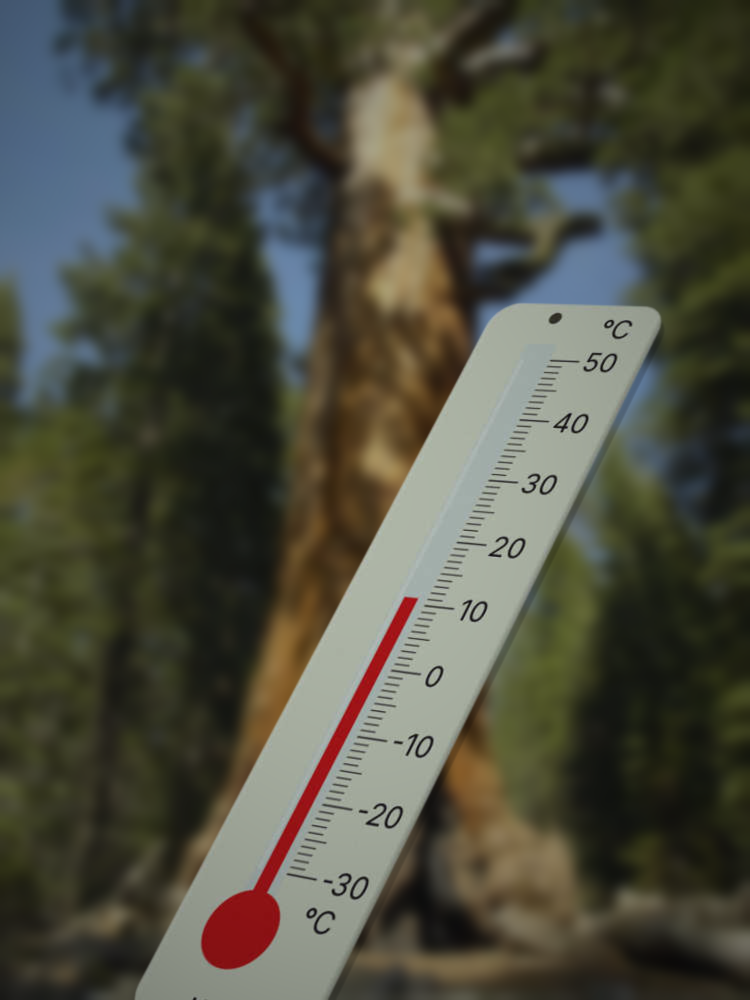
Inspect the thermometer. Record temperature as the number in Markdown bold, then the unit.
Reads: **11** °C
